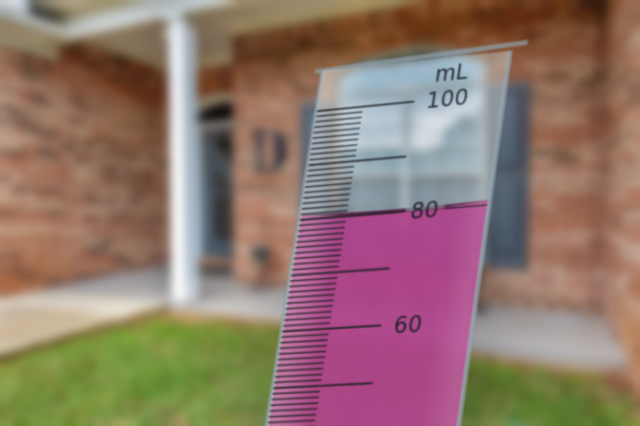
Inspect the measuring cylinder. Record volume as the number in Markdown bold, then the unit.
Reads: **80** mL
